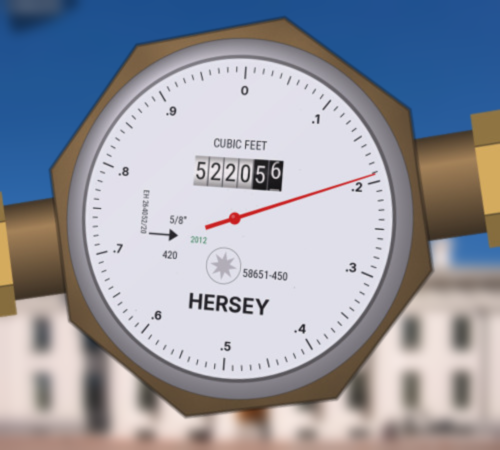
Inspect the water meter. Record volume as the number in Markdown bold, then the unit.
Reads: **522056.19** ft³
